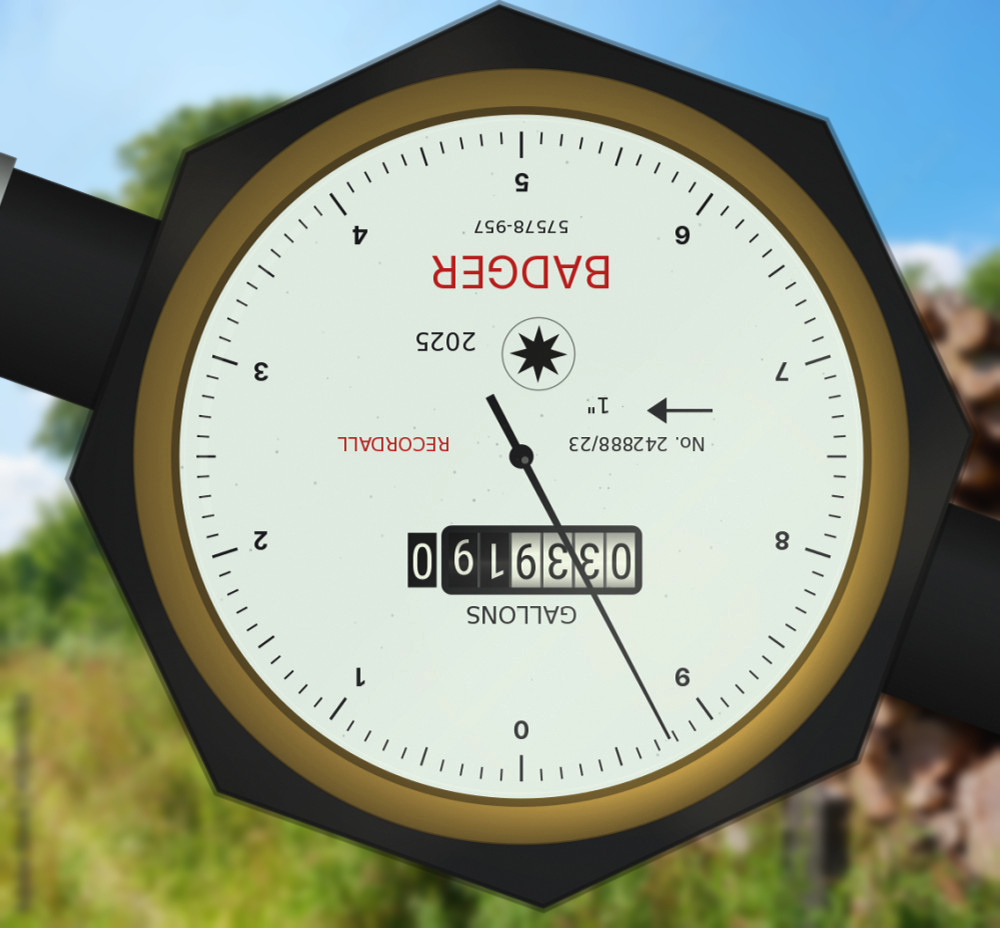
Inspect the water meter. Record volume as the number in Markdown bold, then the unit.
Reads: **339189.2** gal
